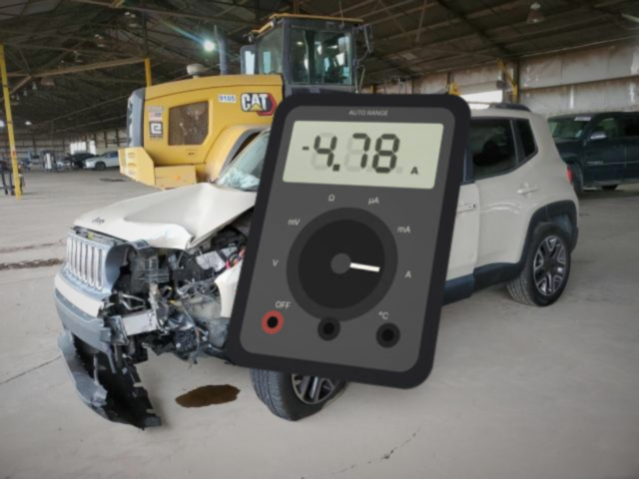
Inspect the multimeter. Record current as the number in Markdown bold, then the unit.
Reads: **-4.78** A
